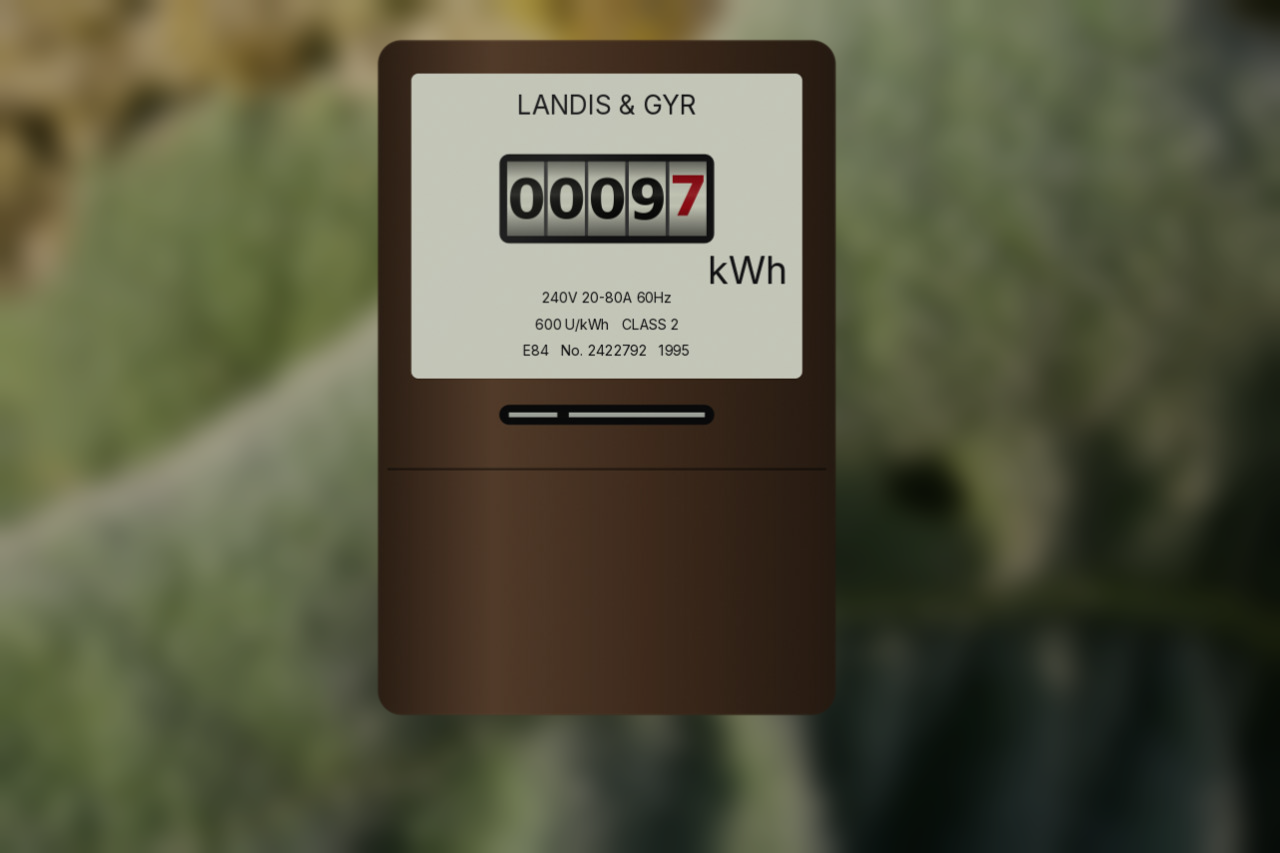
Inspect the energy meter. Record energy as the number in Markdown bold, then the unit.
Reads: **9.7** kWh
